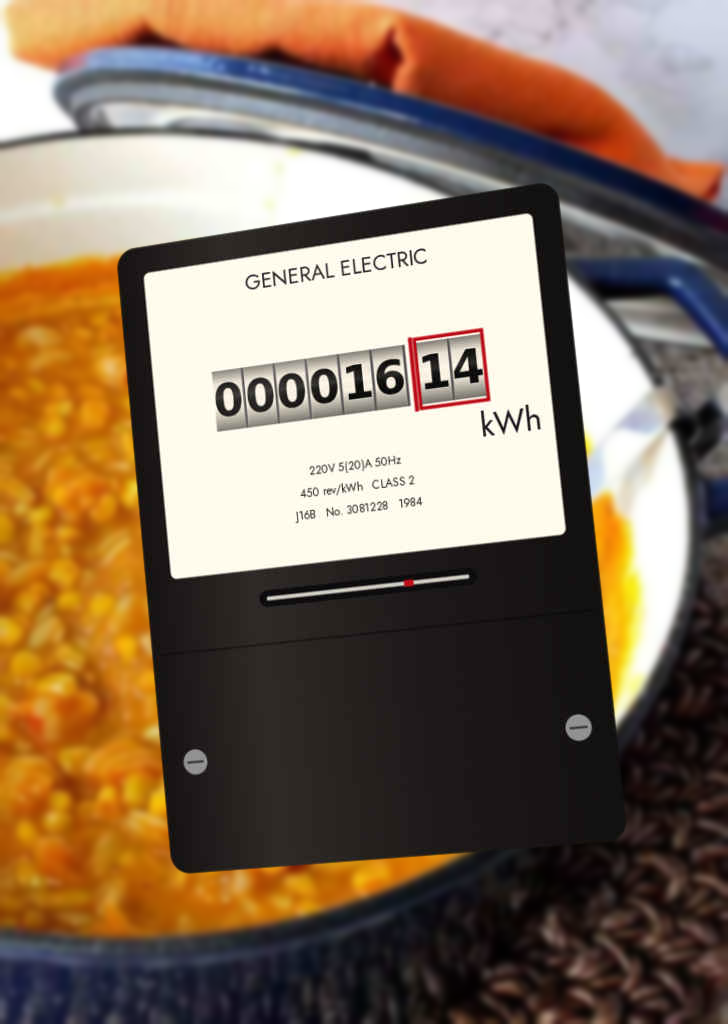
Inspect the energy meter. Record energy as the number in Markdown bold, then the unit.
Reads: **16.14** kWh
